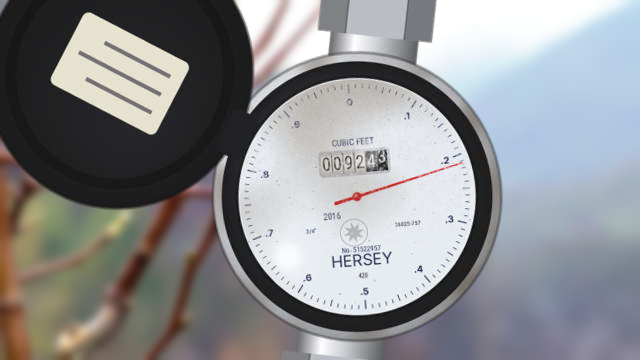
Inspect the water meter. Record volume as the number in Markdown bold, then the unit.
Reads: **9243.21** ft³
